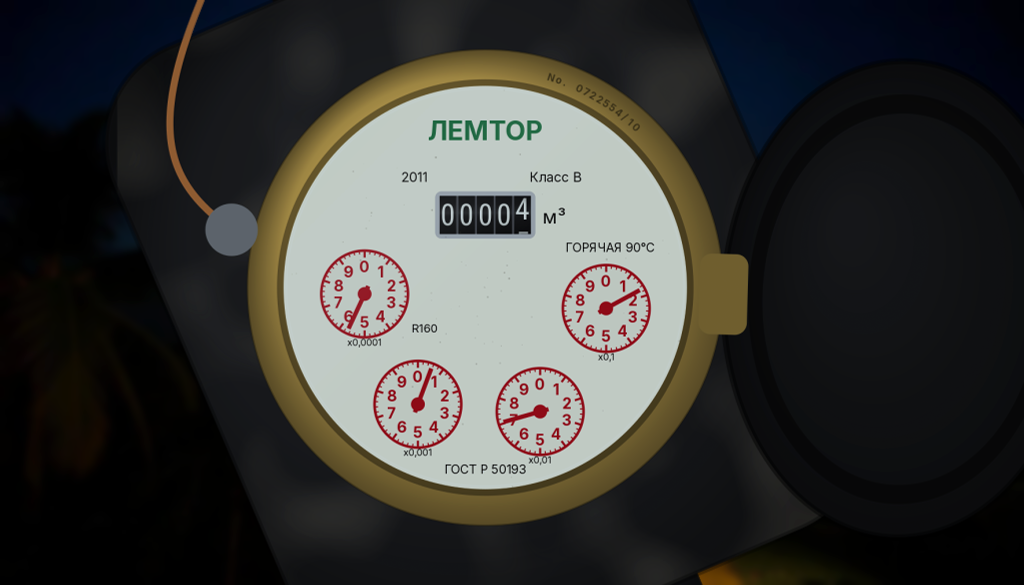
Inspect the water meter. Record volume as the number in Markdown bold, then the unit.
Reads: **4.1705** m³
